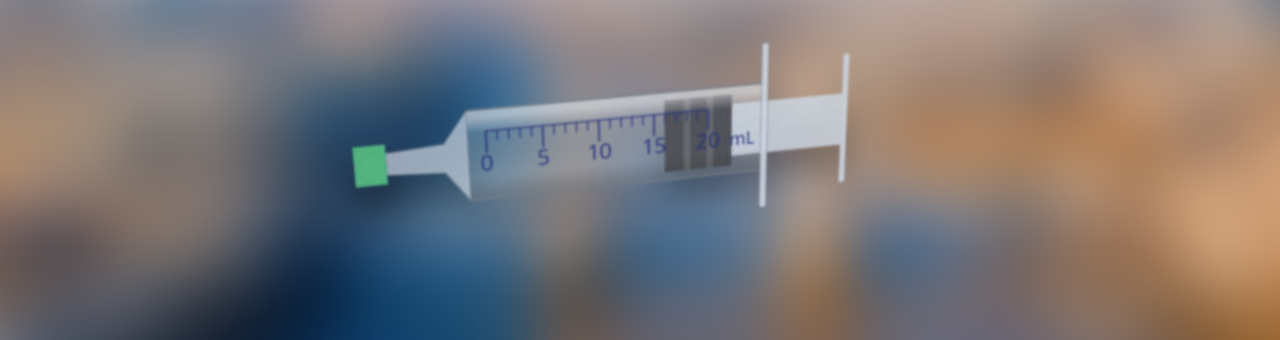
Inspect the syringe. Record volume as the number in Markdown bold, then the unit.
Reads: **16** mL
